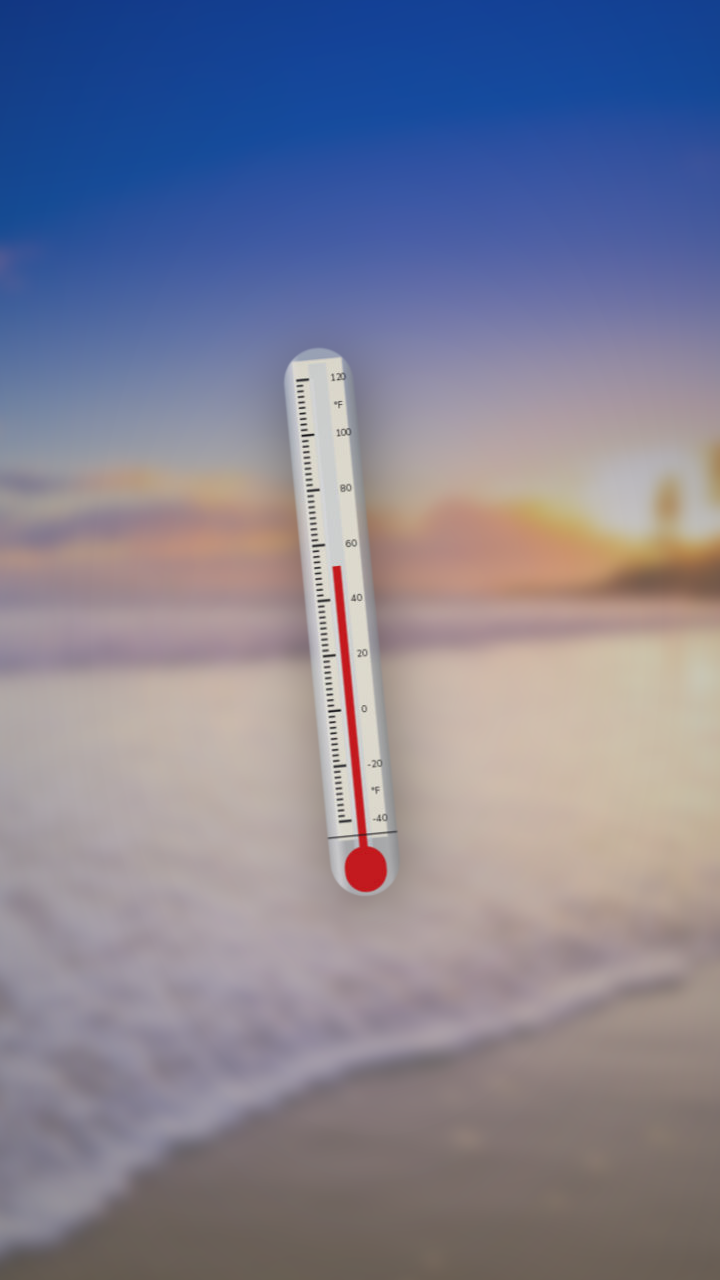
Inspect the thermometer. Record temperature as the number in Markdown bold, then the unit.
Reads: **52** °F
